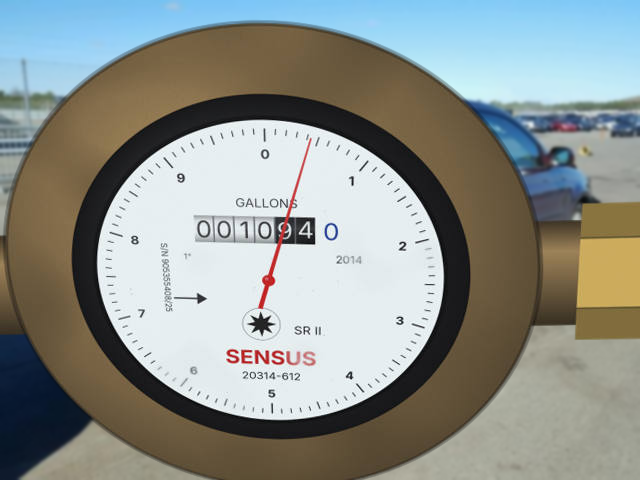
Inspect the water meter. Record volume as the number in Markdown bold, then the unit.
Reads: **10940.4** gal
